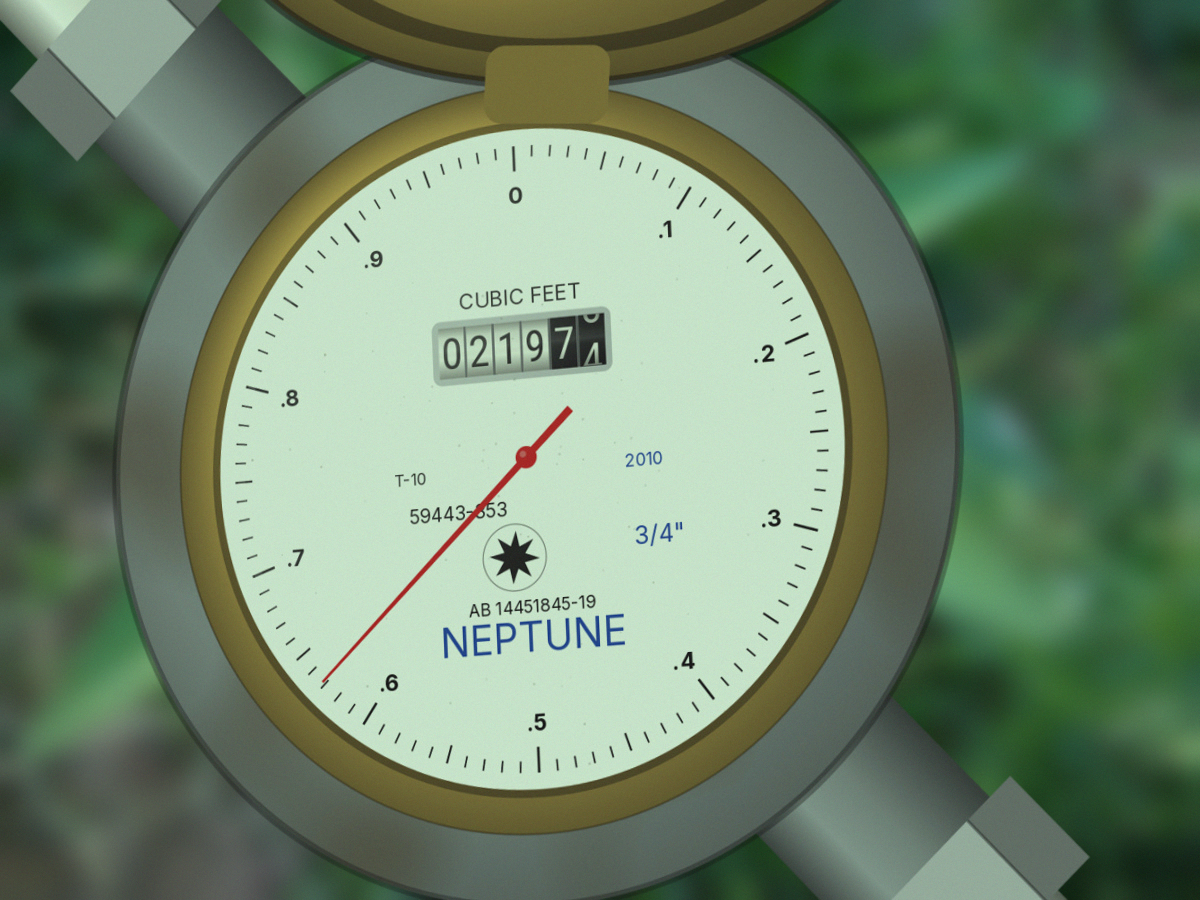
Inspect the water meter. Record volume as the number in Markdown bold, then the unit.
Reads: **21973.63** ft³
